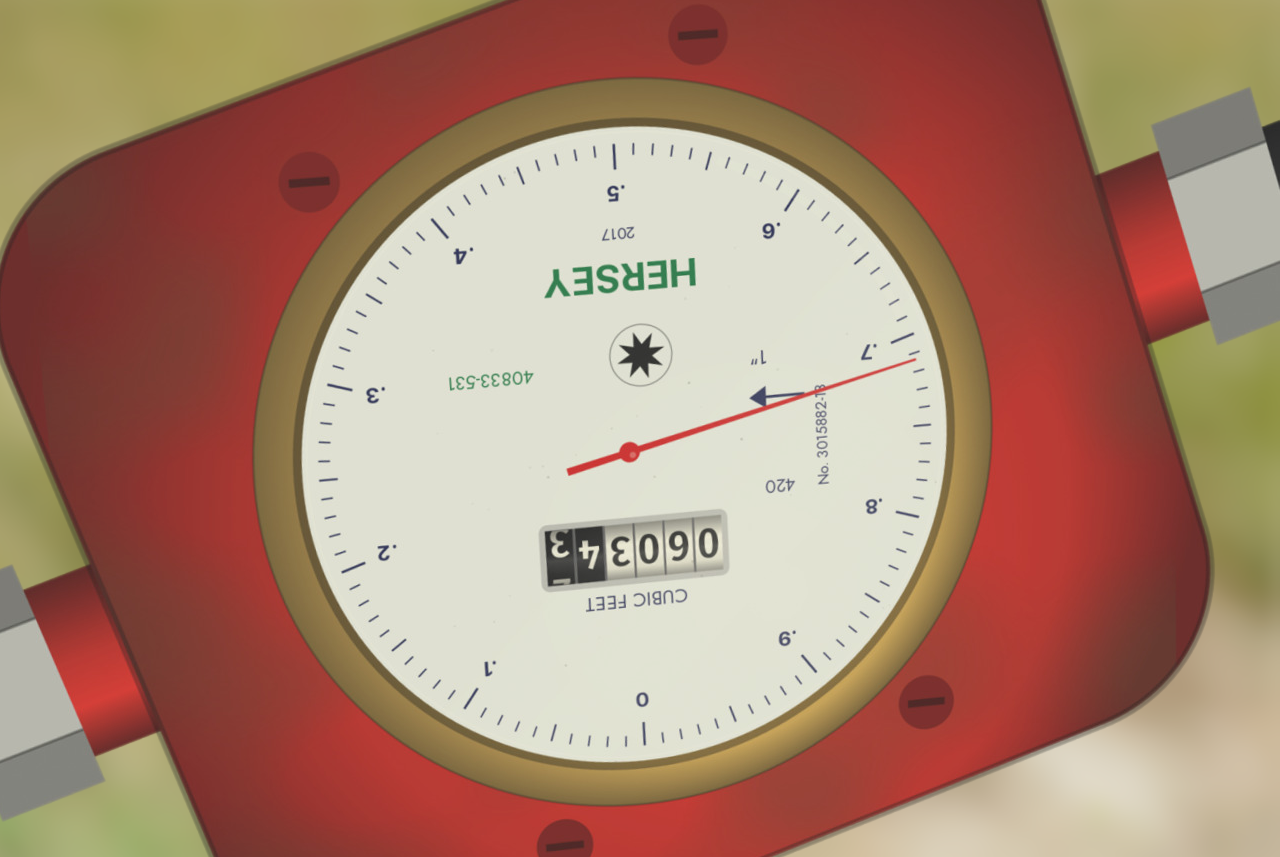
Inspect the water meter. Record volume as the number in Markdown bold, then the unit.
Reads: **60342.71** ft³
